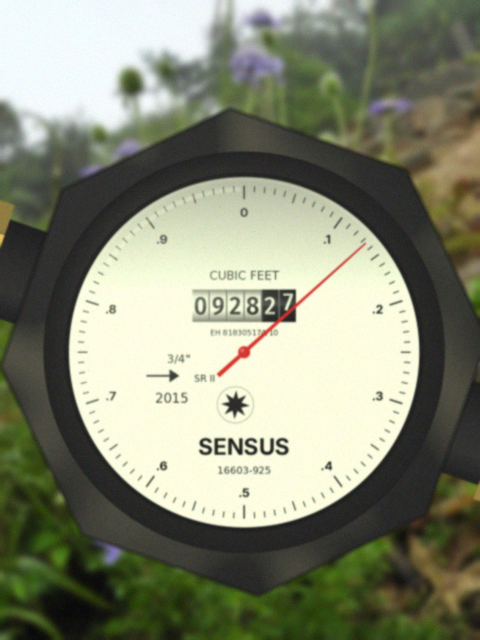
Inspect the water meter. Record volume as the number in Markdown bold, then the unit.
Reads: **92827.13** ft³
